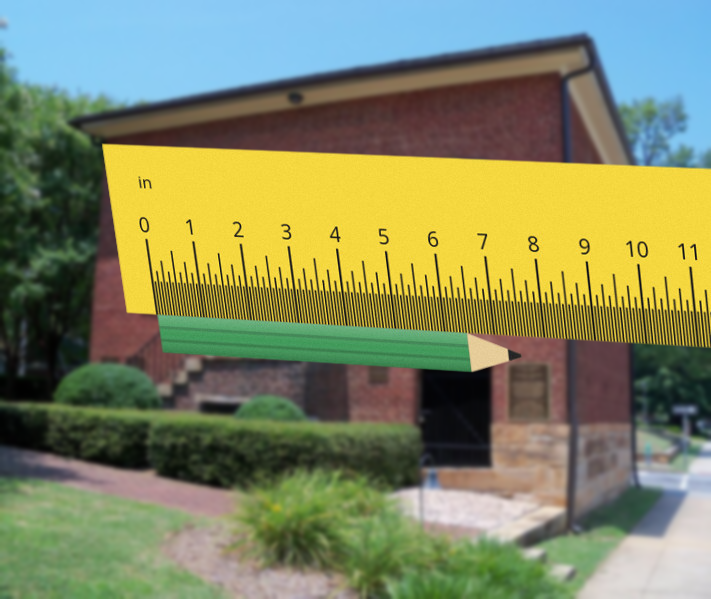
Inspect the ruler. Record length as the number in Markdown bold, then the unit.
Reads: **7.5** in
